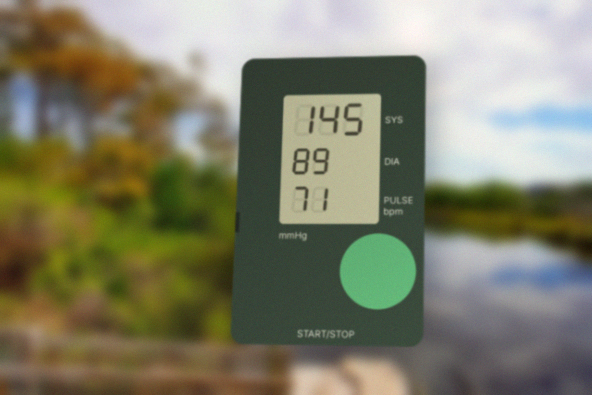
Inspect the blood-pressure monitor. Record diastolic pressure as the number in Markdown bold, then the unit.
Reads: **89** mmHg
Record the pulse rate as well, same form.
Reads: **71** bpm
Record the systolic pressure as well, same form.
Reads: **145** mmHg
